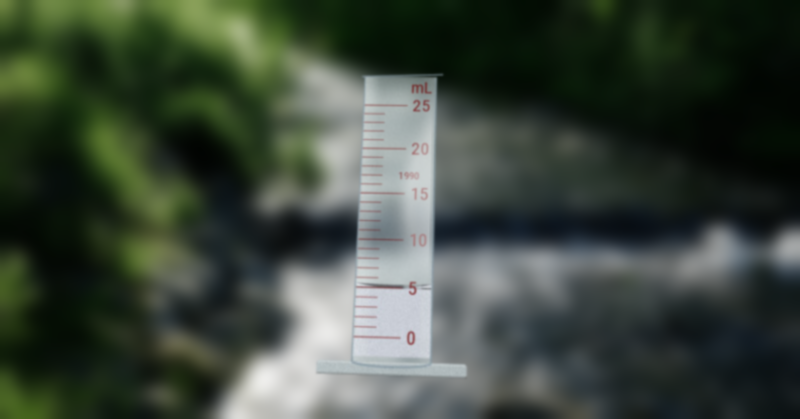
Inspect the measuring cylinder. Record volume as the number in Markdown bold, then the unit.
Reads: **5** mL
